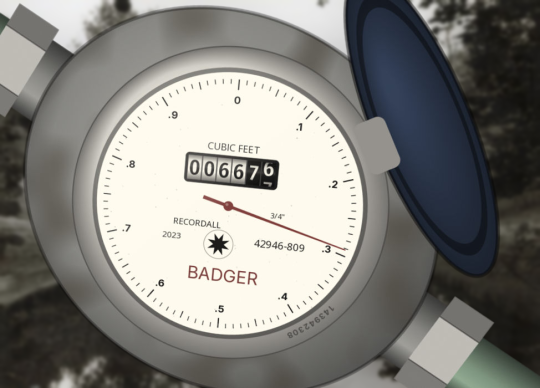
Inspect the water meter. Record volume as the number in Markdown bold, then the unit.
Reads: **6676.29** ft³
